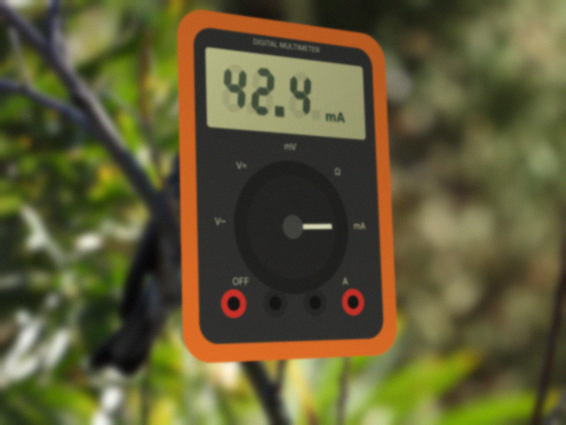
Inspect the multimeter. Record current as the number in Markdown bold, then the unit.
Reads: **42.4** mA
